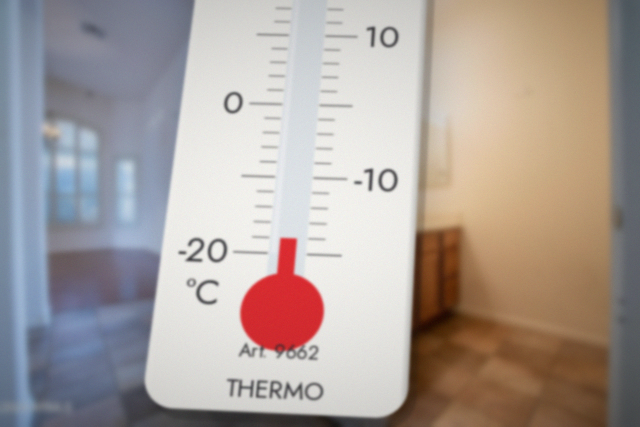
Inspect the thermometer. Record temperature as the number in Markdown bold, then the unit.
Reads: **-18** °C
